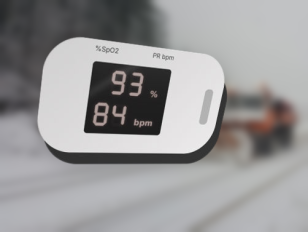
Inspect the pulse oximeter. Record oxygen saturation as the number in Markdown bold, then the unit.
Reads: **93** %
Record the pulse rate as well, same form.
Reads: **84** bpm
